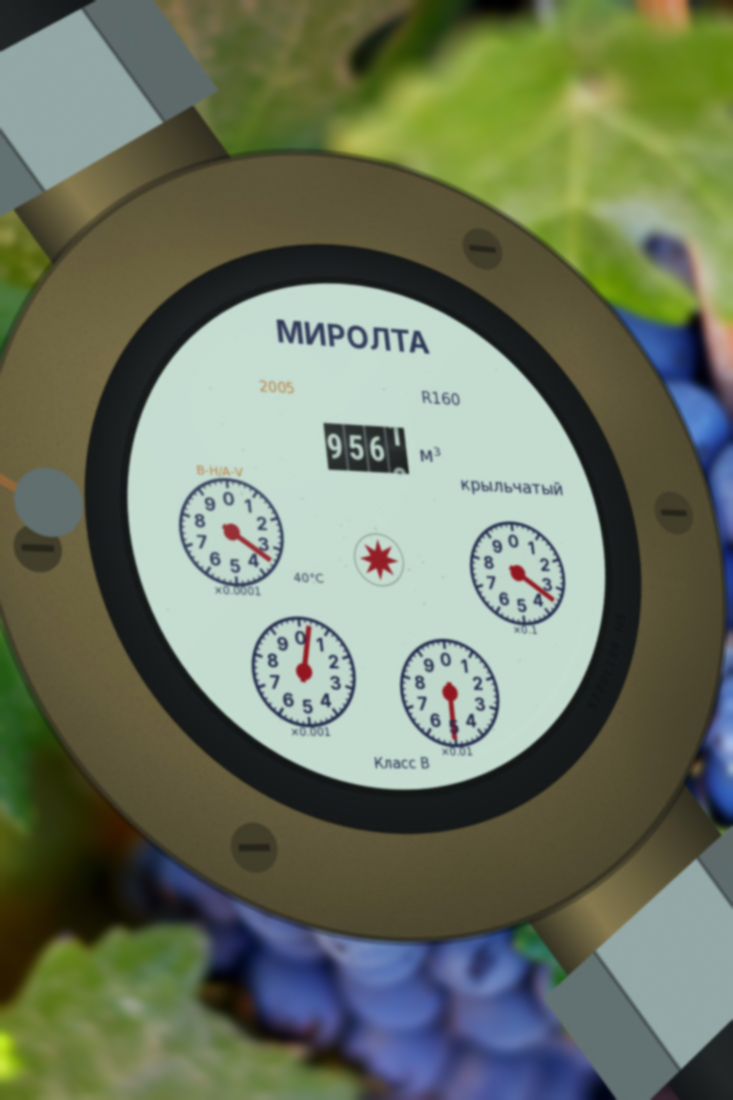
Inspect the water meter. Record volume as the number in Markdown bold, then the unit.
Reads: **9561.3503** m³
